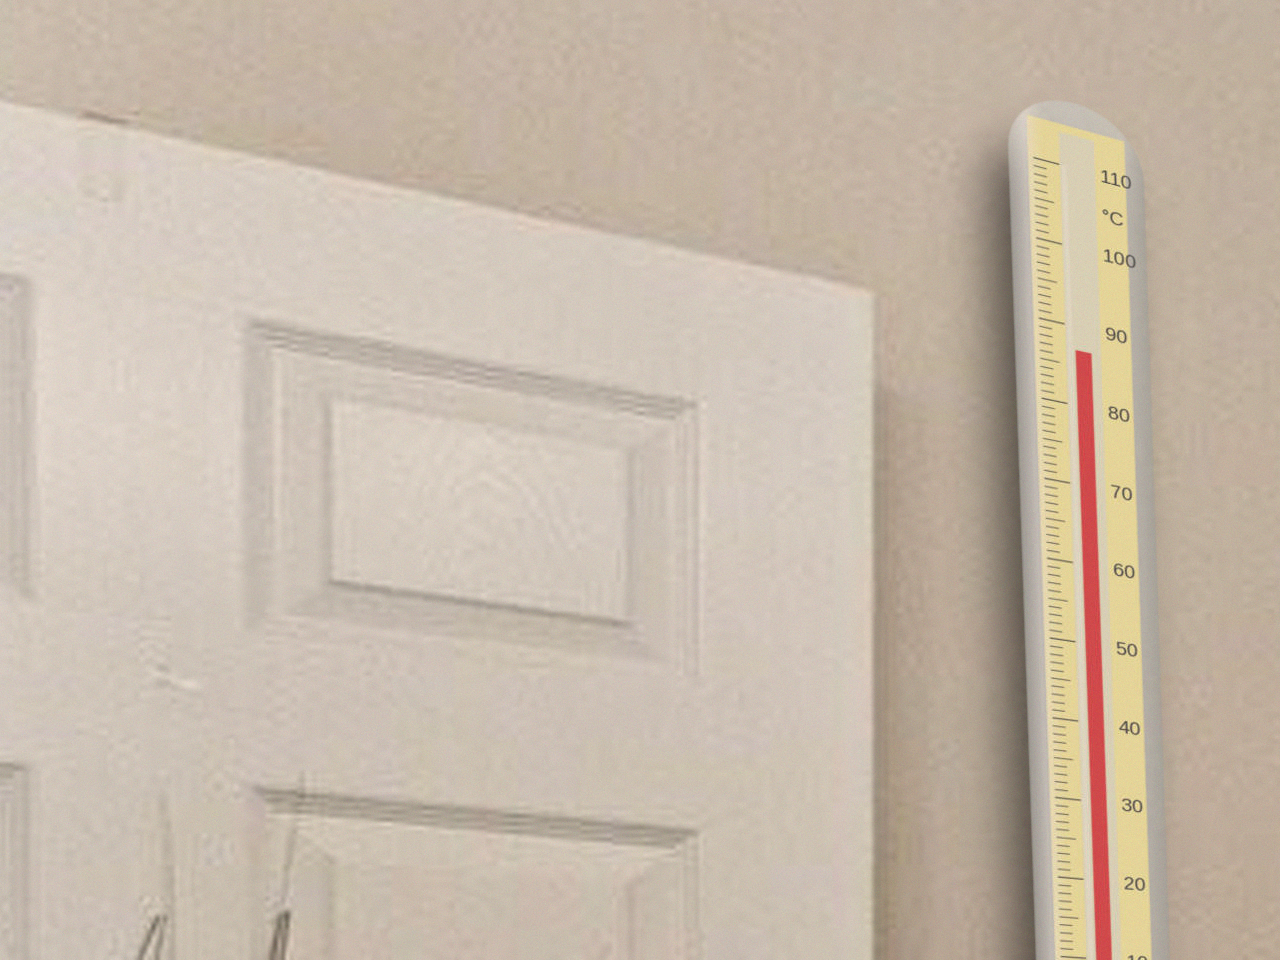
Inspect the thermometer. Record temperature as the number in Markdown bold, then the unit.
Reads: **87** °C
